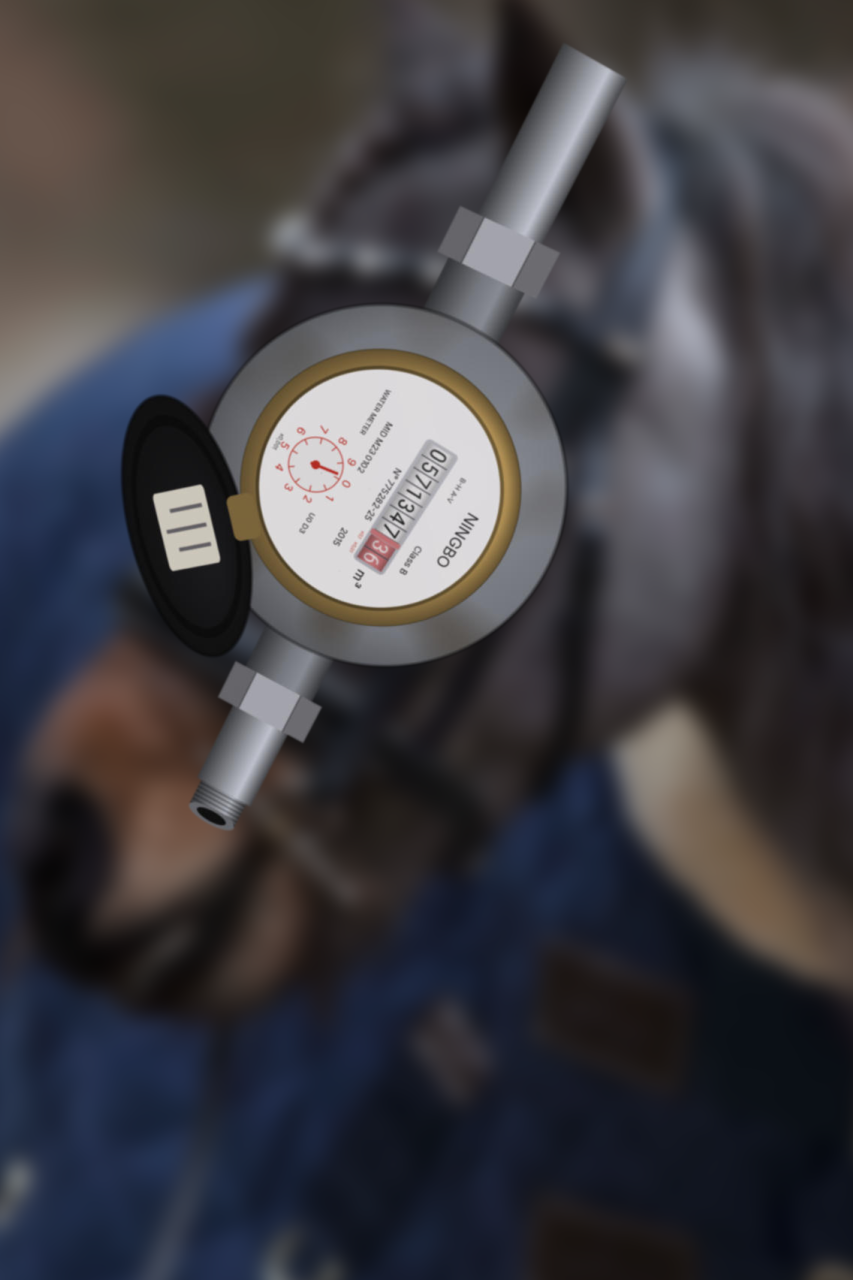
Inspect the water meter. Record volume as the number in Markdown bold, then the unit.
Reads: **571347.359** m³
